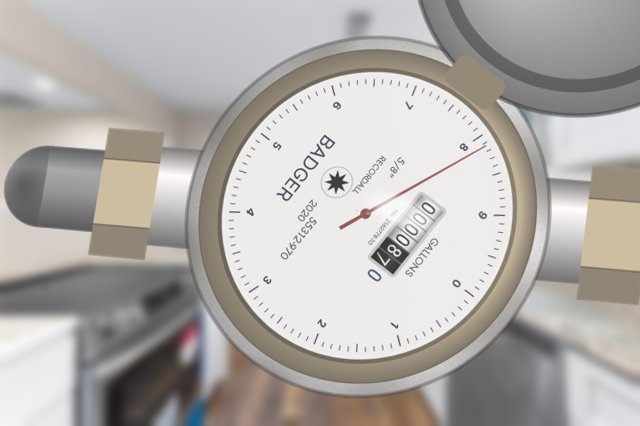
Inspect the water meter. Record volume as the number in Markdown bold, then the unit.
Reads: **868.1** gal
